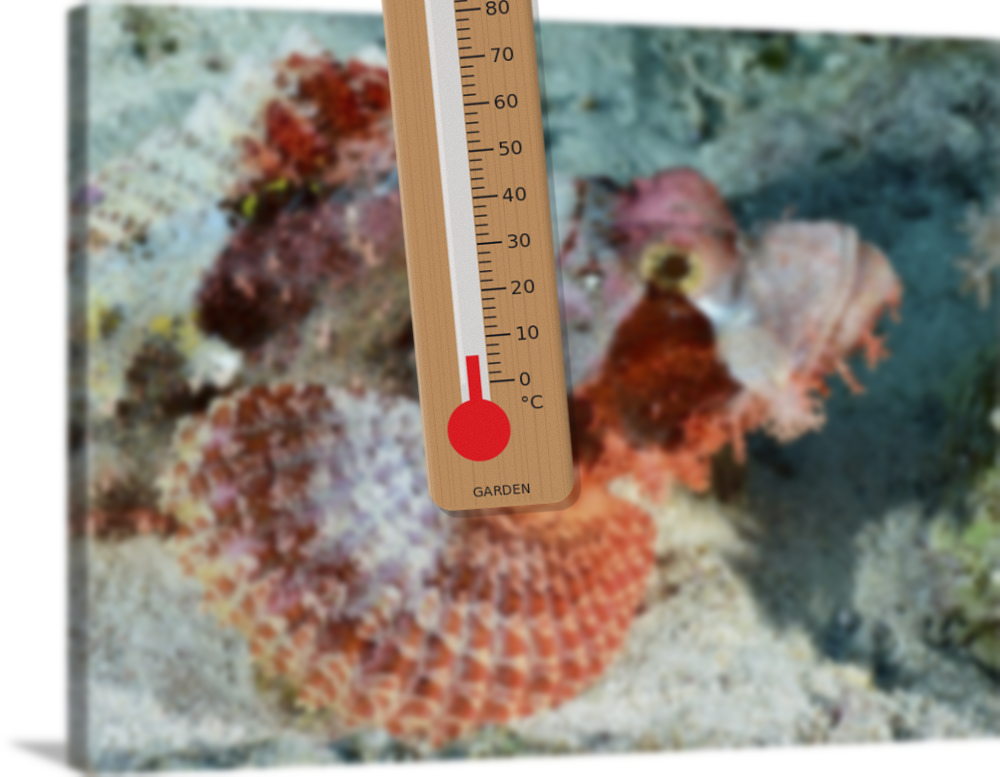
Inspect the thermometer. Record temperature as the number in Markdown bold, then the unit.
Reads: **6** °C
